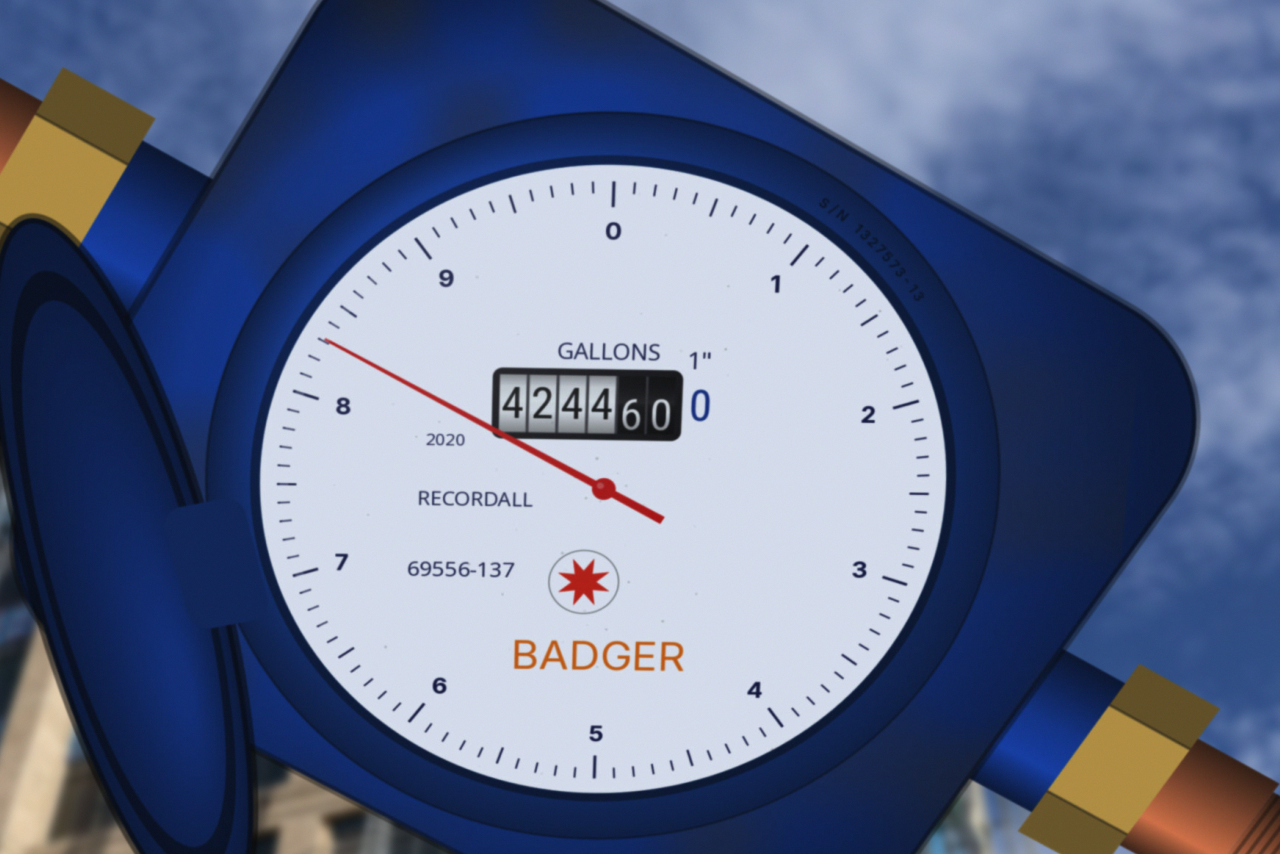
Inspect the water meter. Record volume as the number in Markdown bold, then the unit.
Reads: **4244598.3** gal
